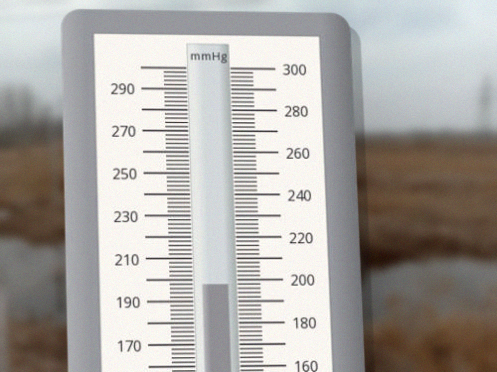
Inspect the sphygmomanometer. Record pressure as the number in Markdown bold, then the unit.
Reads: **198** mmHg
